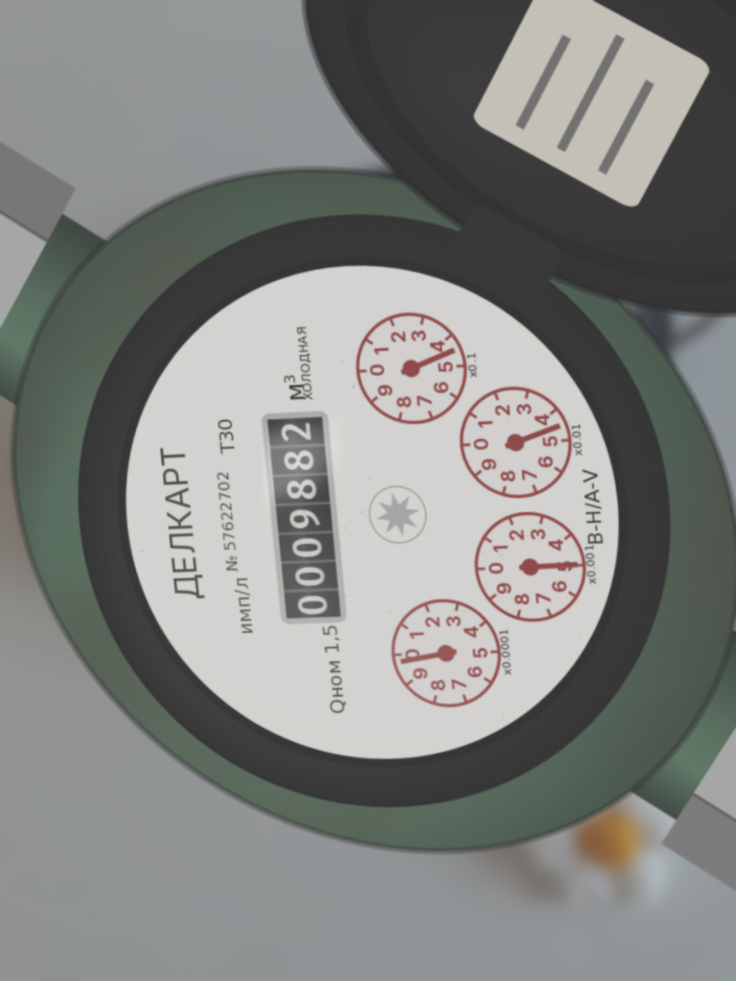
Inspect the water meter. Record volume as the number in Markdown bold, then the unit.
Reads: **9882.4449** m³
